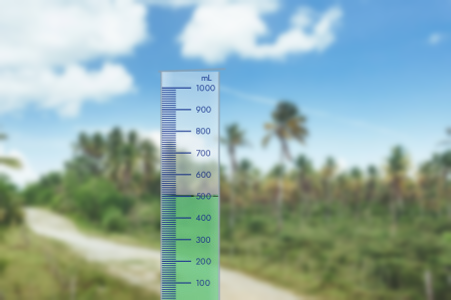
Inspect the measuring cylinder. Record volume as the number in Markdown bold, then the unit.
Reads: **500** mL
